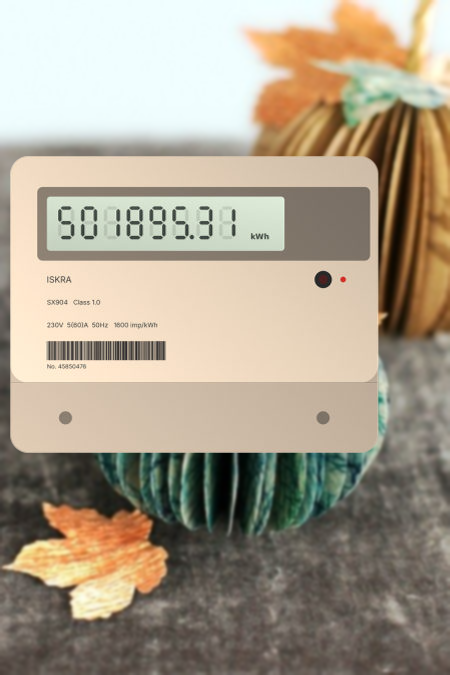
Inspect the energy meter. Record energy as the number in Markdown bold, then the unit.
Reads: **501895.31** kWh
